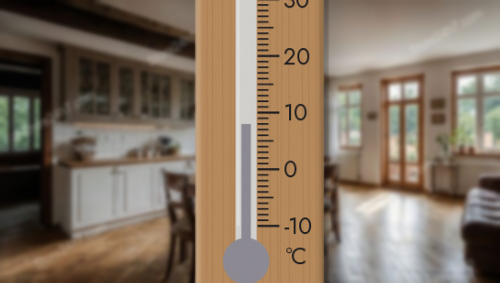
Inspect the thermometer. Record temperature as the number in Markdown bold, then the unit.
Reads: **8** °C
